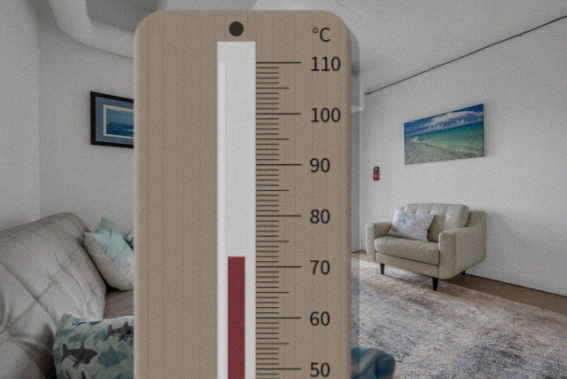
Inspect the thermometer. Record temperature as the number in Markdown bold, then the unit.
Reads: **72** °C
